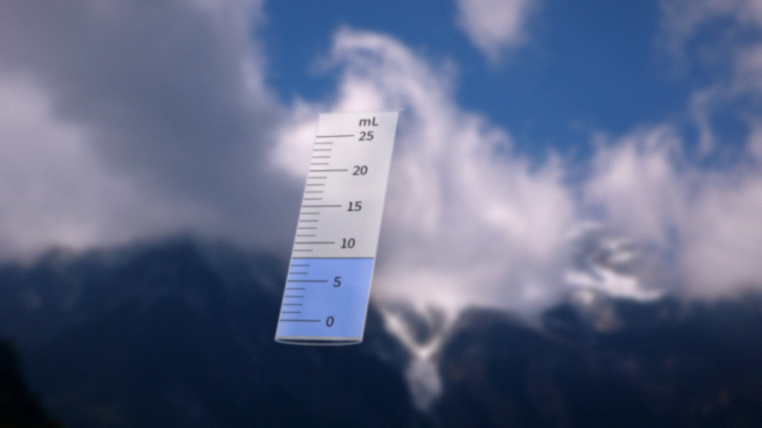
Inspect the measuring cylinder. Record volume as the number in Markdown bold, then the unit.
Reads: **8** mL
